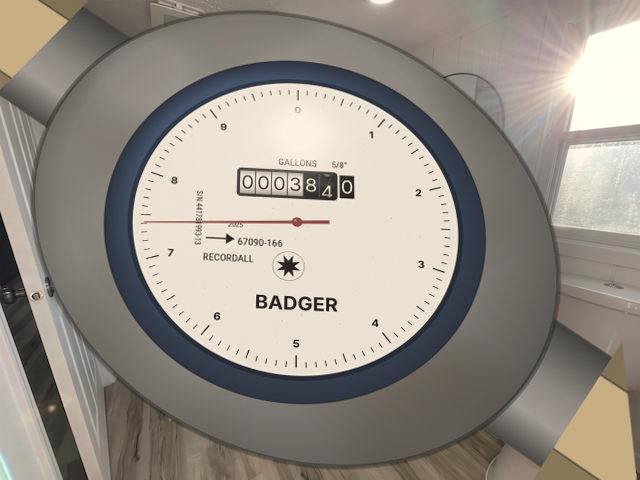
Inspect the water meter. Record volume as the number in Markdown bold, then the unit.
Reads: **3837.4** gal
